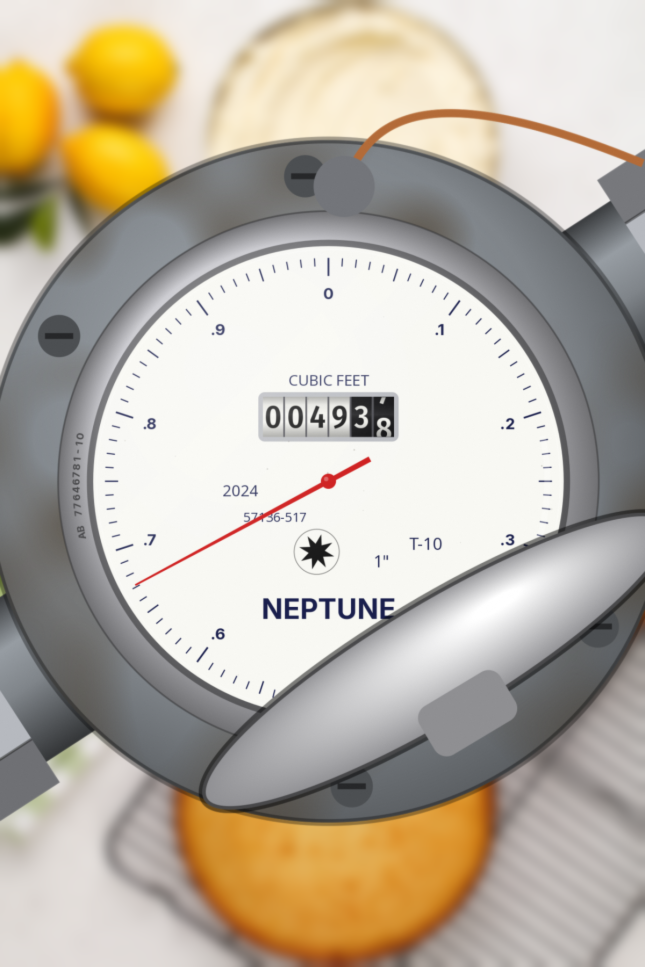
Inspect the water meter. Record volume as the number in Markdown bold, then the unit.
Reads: **4937.67** ft³
